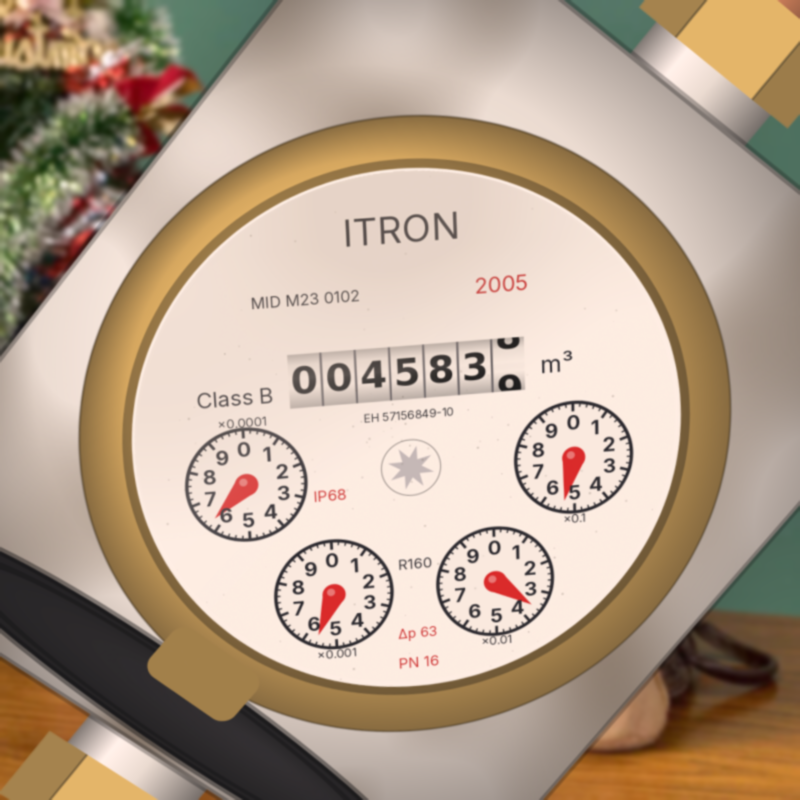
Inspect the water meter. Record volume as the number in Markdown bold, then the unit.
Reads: **45838.5356** m³
